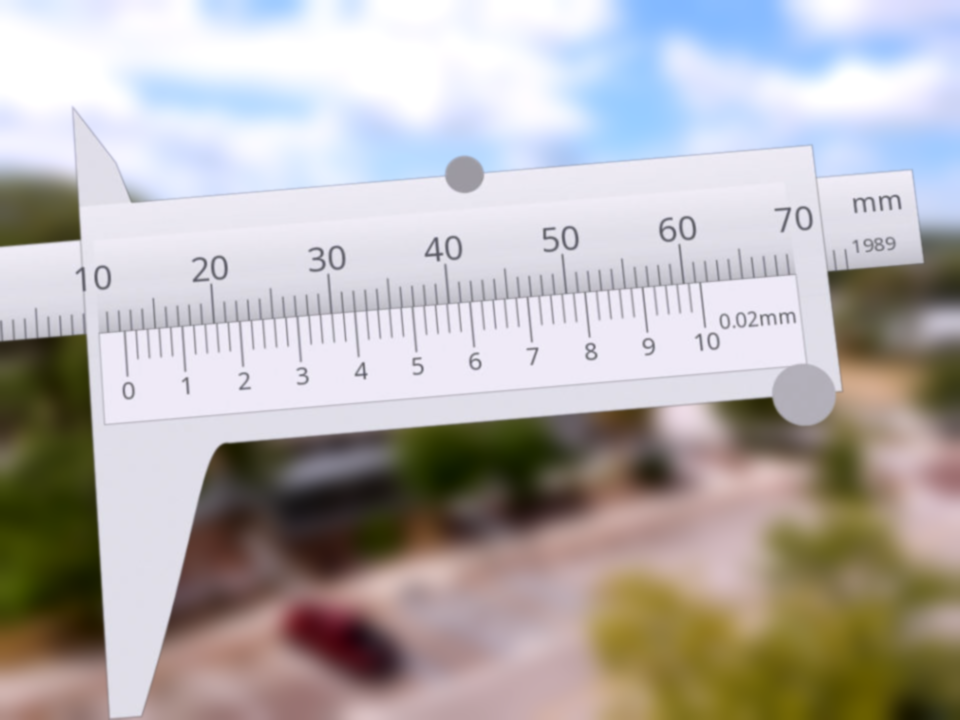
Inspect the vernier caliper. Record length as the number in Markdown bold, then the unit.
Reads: **12.4** mm
